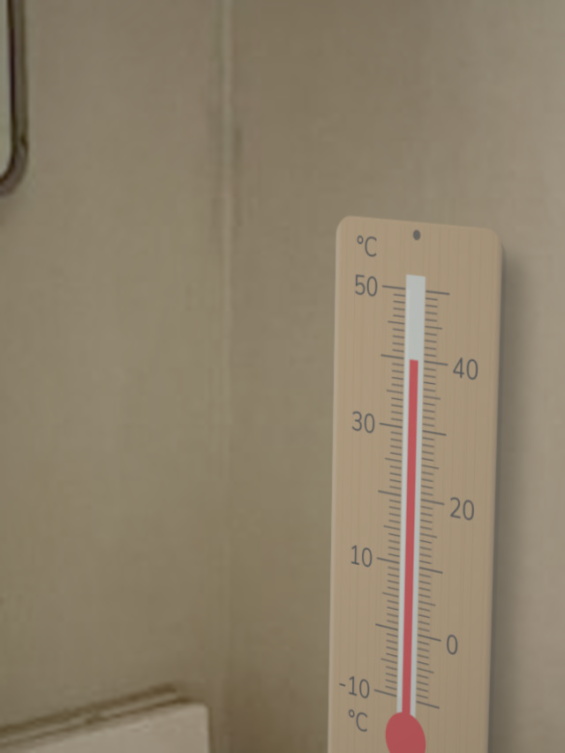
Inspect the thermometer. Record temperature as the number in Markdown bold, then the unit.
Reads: **40** °C
